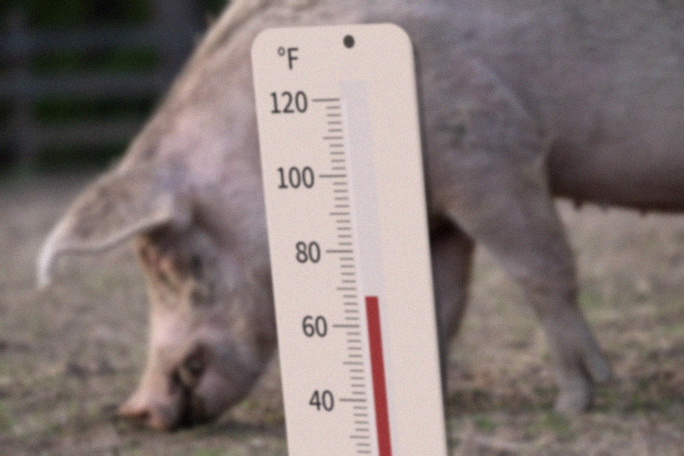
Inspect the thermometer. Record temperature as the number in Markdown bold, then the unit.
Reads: **68** °F
